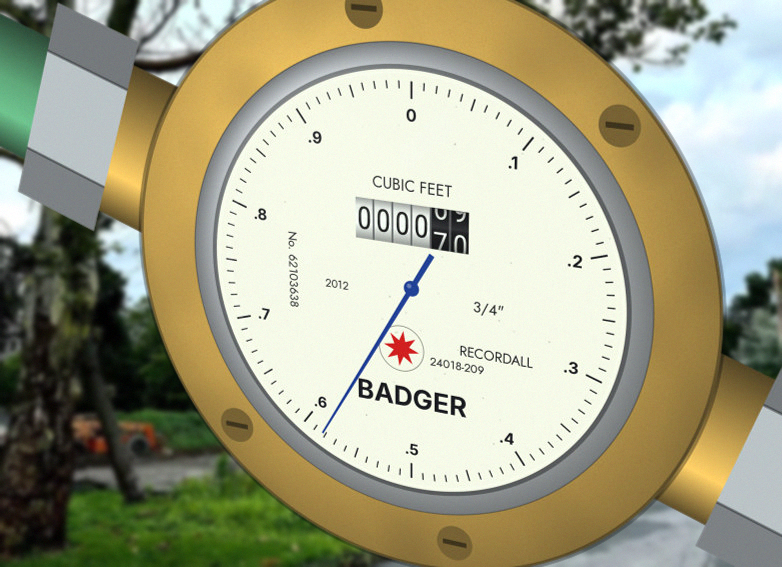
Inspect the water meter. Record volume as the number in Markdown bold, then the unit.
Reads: **69.58** ft³
